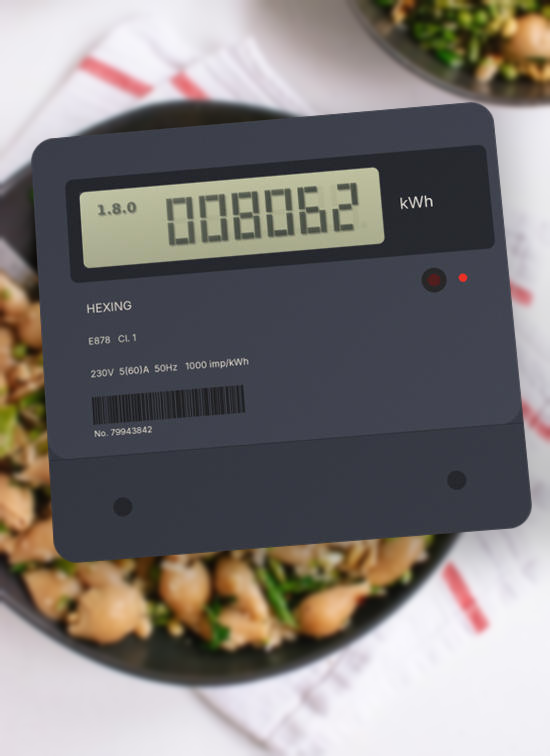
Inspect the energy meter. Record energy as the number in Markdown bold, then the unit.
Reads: **8062** kWh
